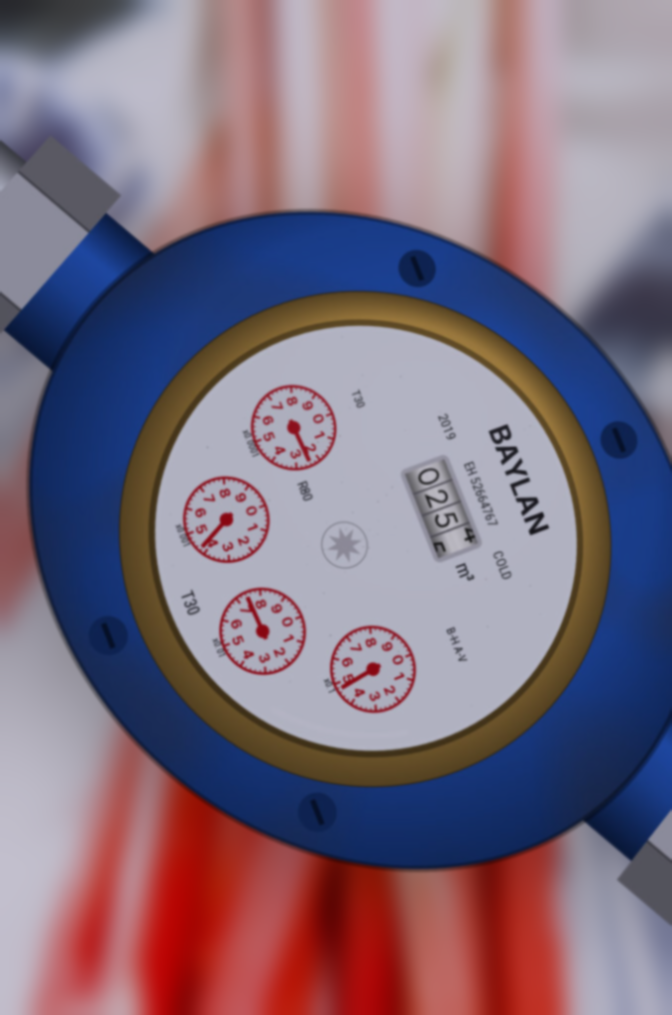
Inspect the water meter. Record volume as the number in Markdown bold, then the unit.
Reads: **254.4742** m³
